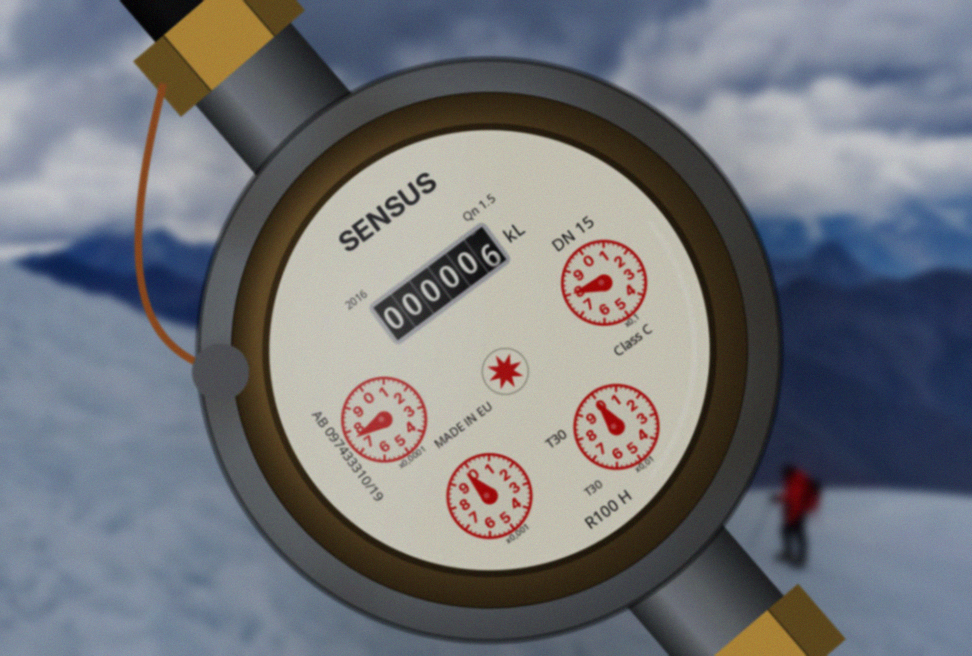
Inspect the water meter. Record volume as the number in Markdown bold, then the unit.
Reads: **5.7997** kL
